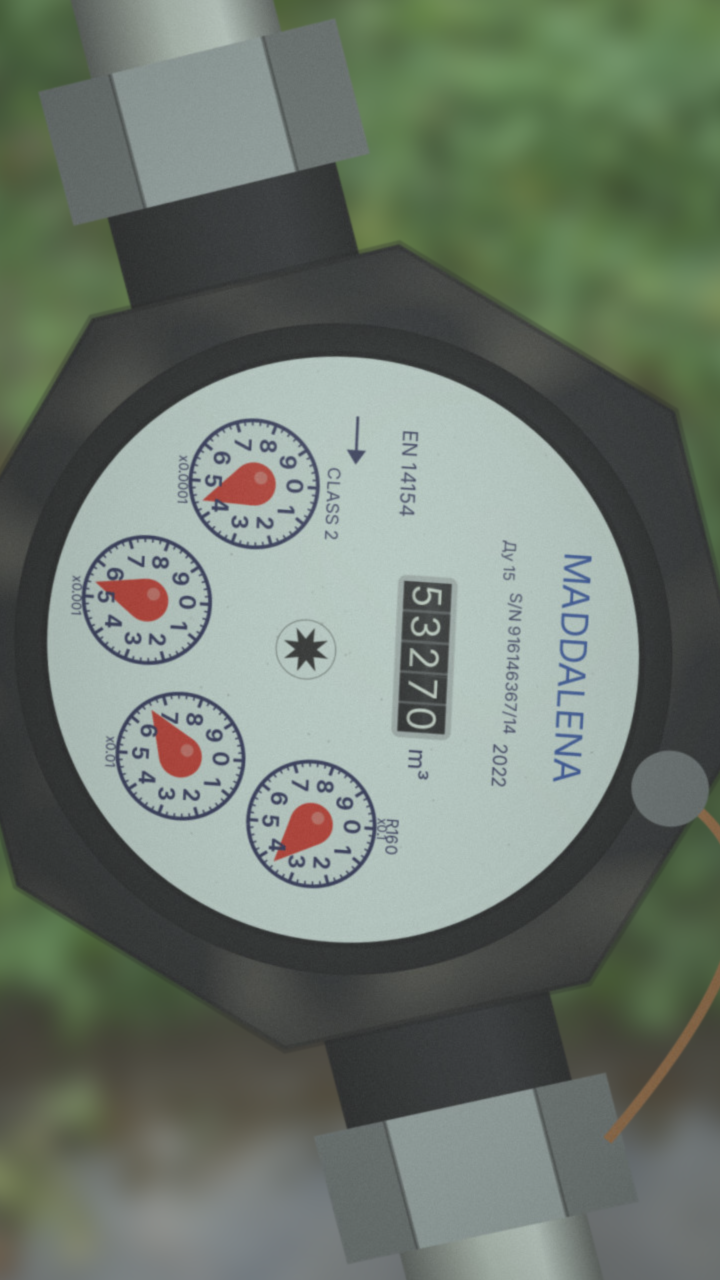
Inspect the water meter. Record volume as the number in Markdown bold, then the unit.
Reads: **53270.3654** m³
